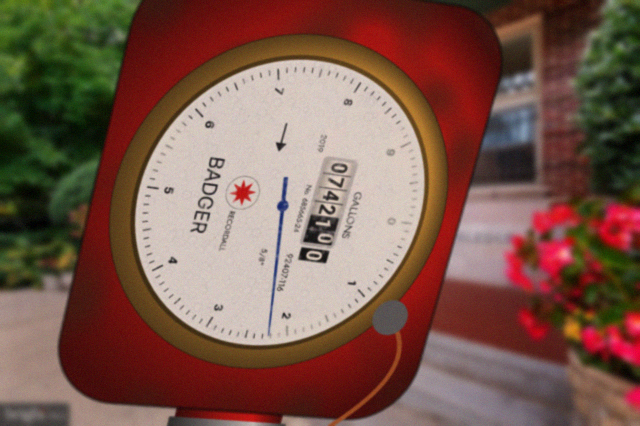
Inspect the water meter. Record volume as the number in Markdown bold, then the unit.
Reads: **742102.2** gal
